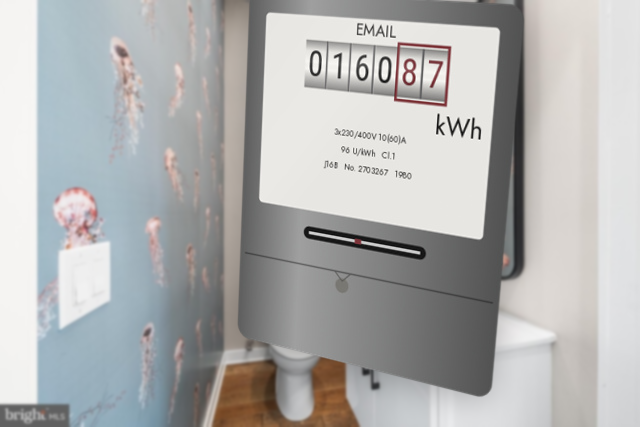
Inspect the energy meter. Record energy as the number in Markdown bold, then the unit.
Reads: **160.87** kWh
